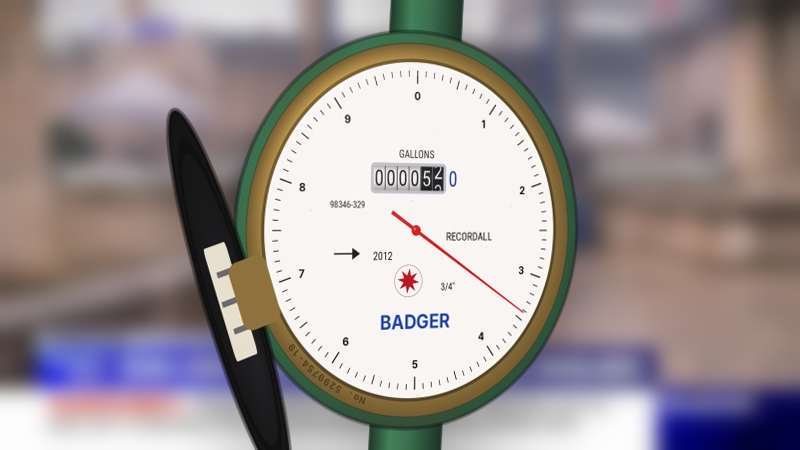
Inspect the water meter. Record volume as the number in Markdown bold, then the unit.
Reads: **523.4** gal
